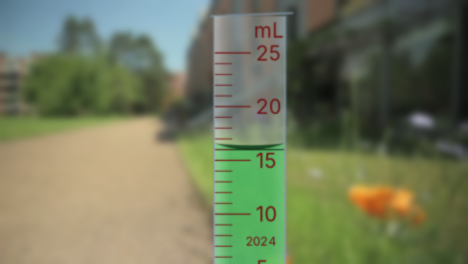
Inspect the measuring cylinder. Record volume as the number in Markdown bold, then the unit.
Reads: **16** mL
